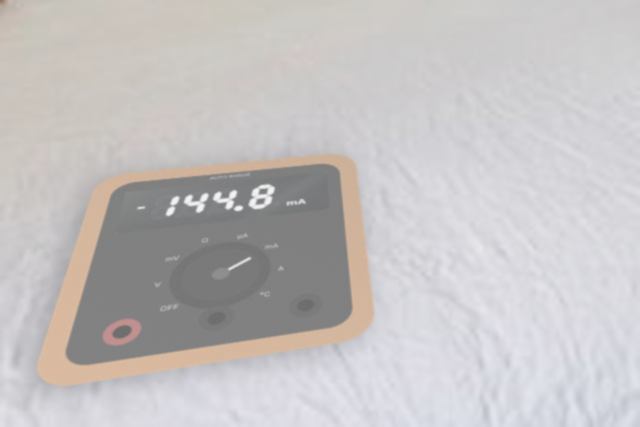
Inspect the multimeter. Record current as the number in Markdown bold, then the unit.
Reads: **-144.8** mA
